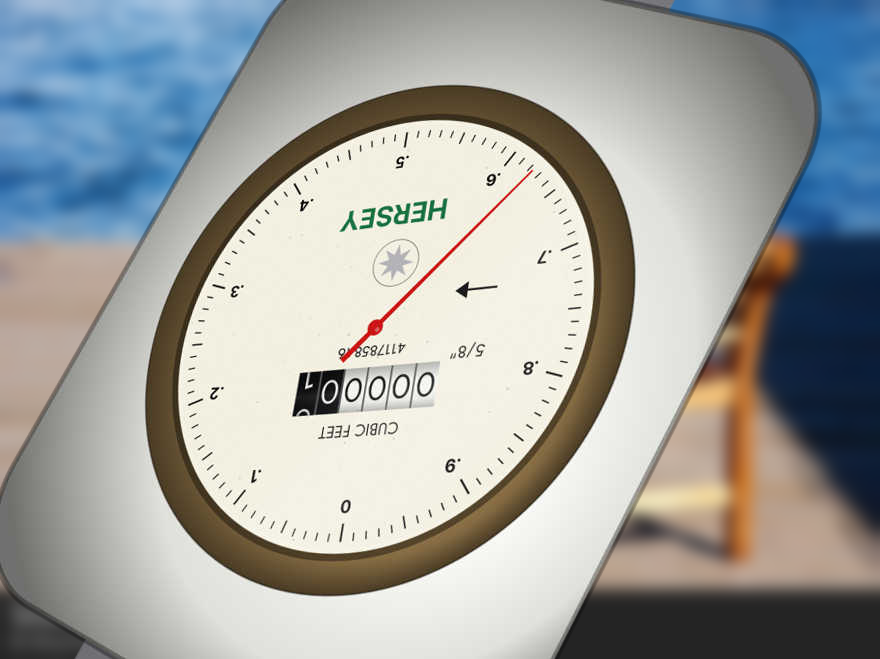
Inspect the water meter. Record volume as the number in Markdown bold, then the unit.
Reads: **0.62** ft³
